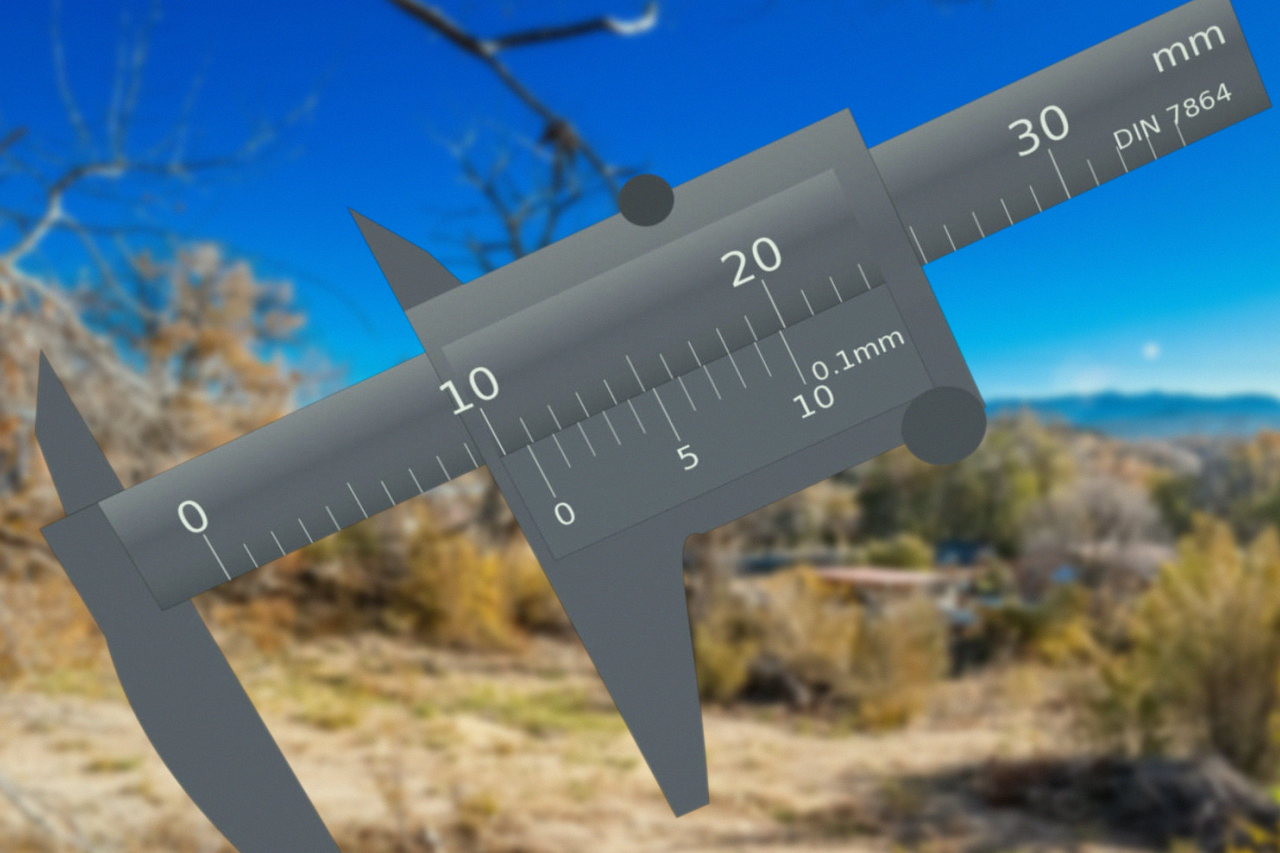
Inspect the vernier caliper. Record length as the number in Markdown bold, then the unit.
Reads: **10.8** mm
